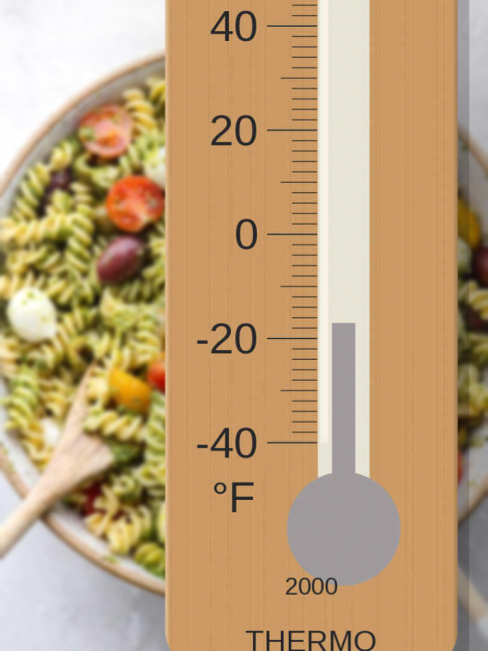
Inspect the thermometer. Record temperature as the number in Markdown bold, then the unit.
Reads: **-17** °F
